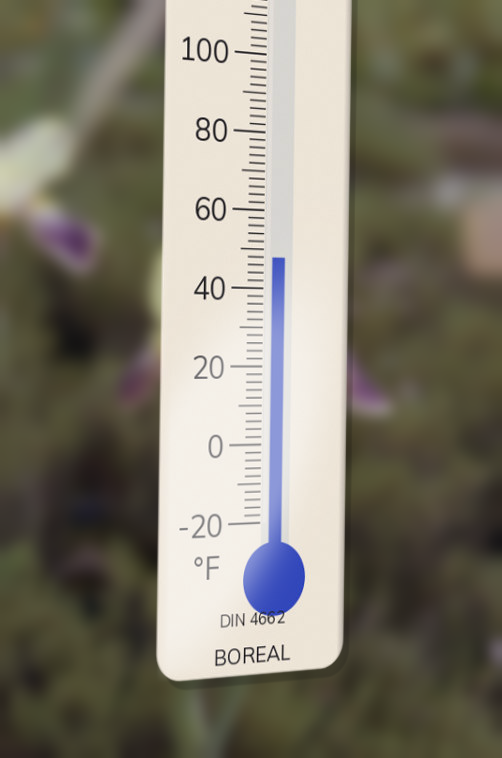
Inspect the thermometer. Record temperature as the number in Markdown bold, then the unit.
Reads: **48** °F
